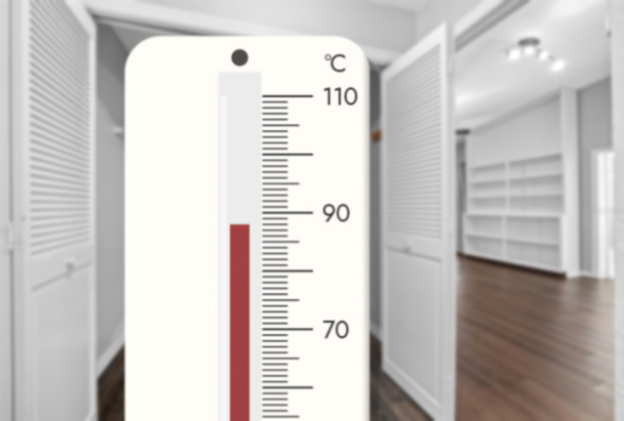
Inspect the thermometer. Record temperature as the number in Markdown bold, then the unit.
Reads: **88** °C
